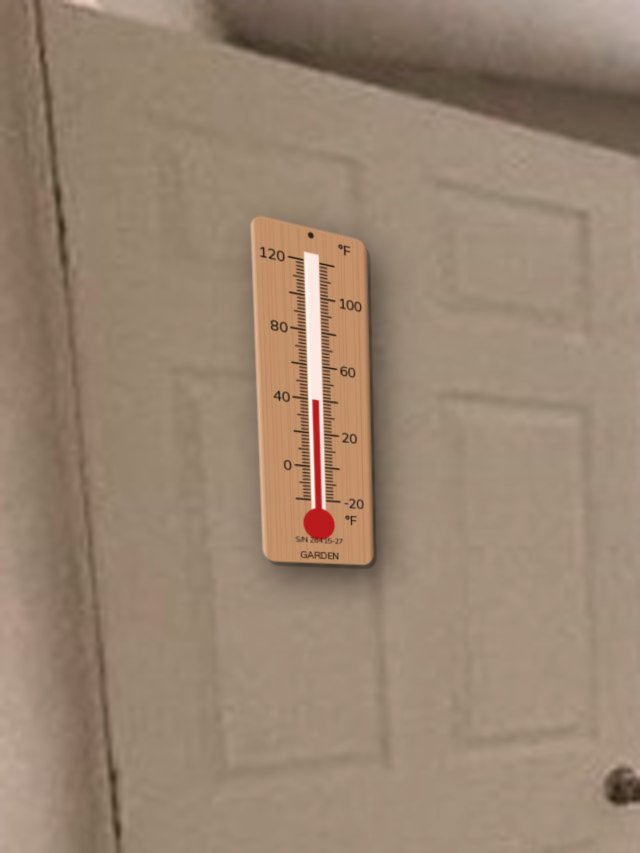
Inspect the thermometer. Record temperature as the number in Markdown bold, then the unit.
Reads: **40** °F
